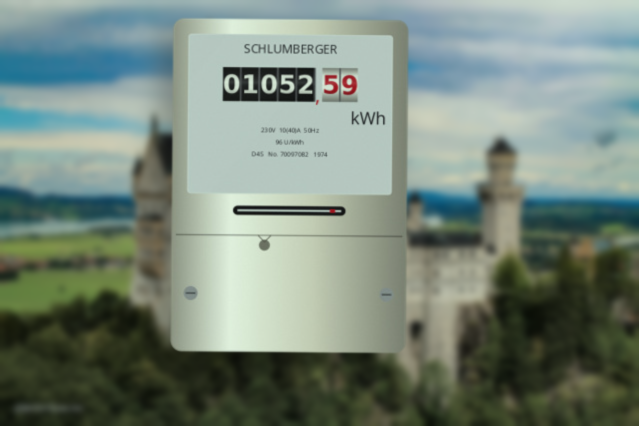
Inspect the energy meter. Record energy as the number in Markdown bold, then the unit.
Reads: **1052.59** kWh
